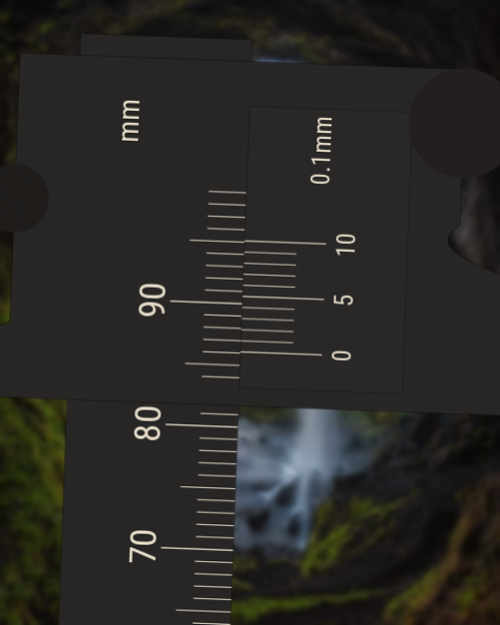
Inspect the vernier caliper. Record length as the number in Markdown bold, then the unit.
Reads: **86.1** mm
